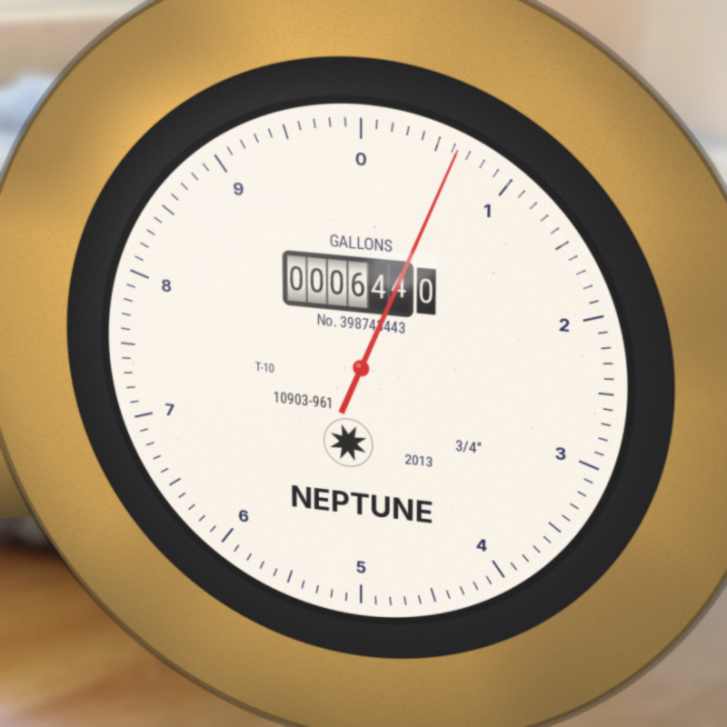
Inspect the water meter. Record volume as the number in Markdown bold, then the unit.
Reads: **6440.6** gal
